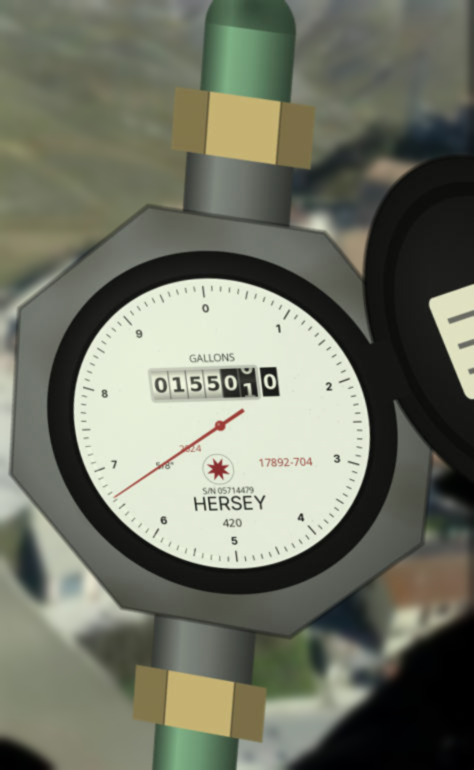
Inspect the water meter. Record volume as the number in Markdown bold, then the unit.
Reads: **155006.6** gal
